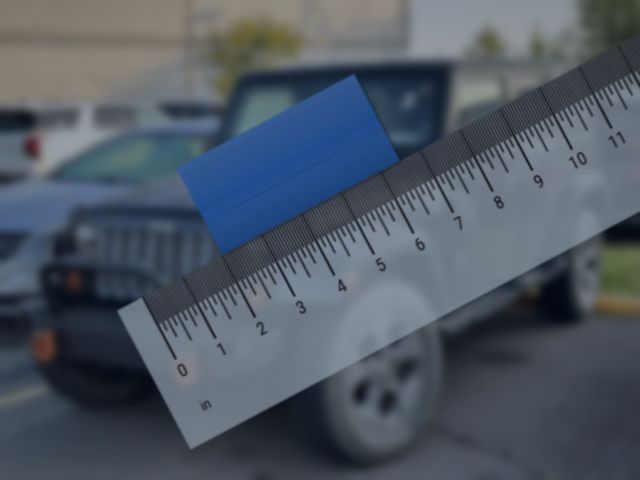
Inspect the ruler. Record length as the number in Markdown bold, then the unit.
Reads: **4.5** in
